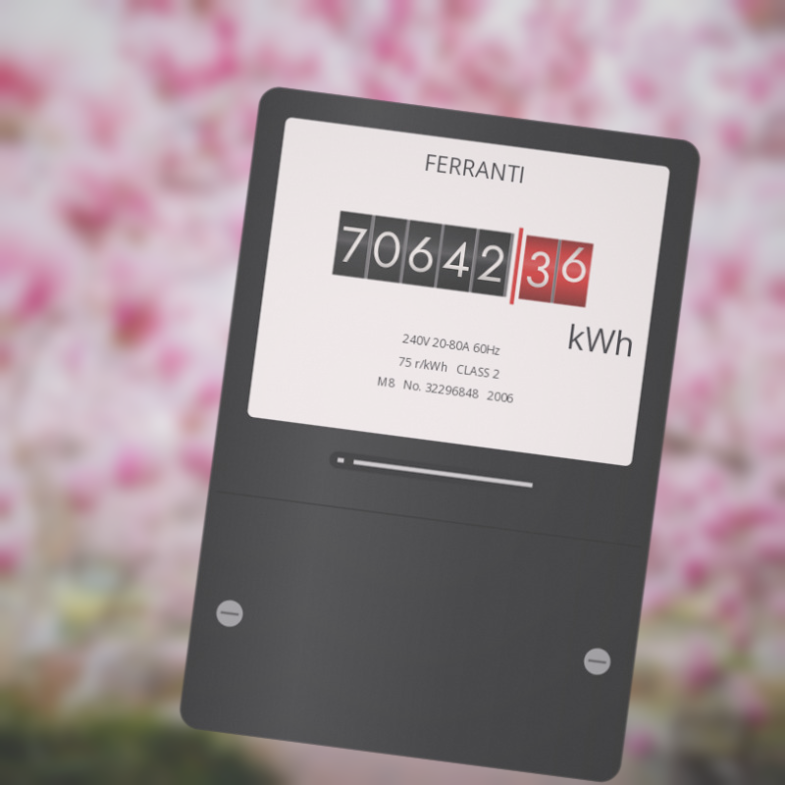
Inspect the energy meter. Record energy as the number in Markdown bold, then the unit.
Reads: **70642.36** kWh
